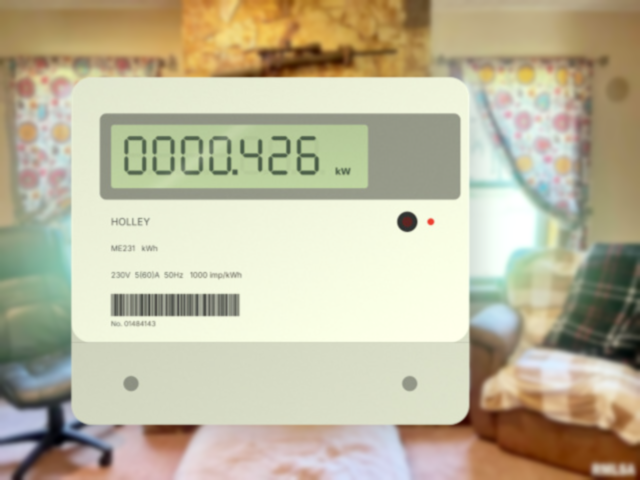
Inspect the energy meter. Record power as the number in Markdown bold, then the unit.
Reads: **0.426** kW
